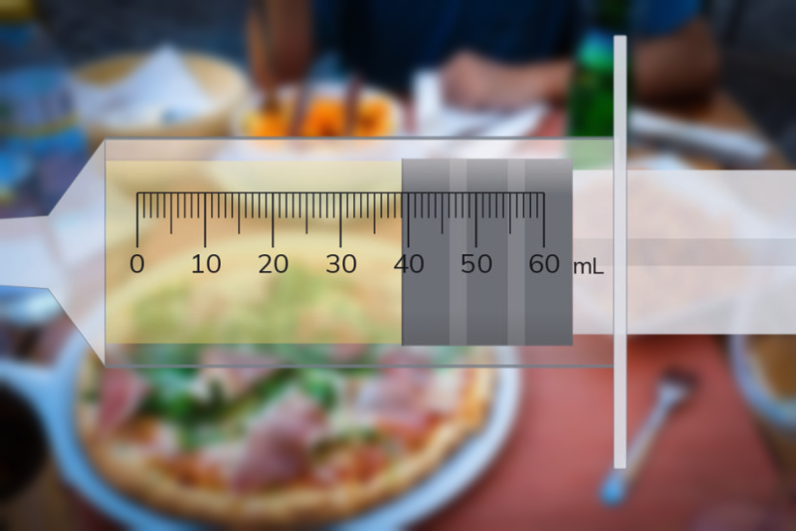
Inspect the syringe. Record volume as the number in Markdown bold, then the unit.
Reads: **39** mL
